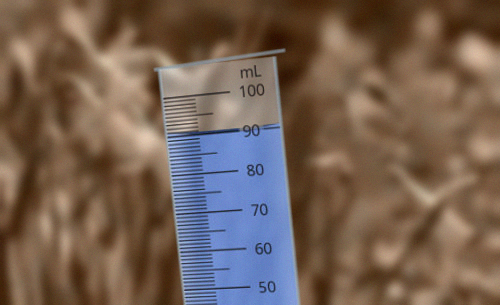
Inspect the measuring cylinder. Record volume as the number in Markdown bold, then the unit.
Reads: **90** mL
